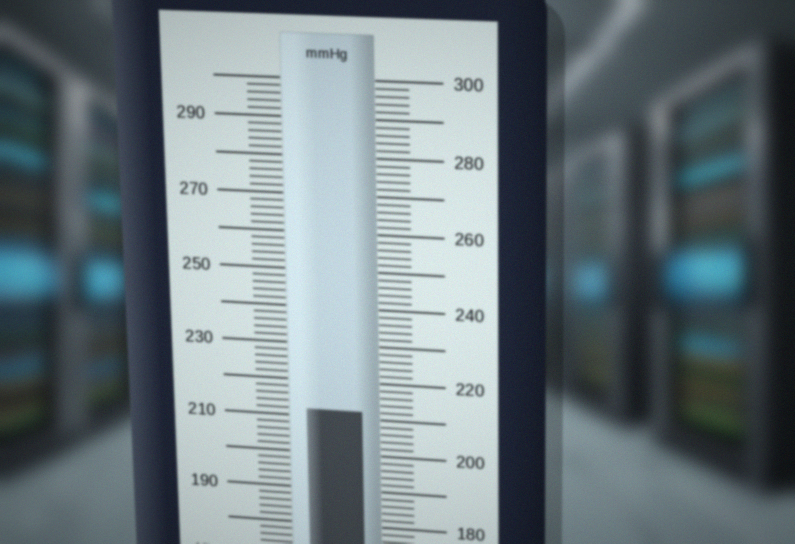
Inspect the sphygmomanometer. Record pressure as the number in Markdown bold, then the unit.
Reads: **212** mmHg
